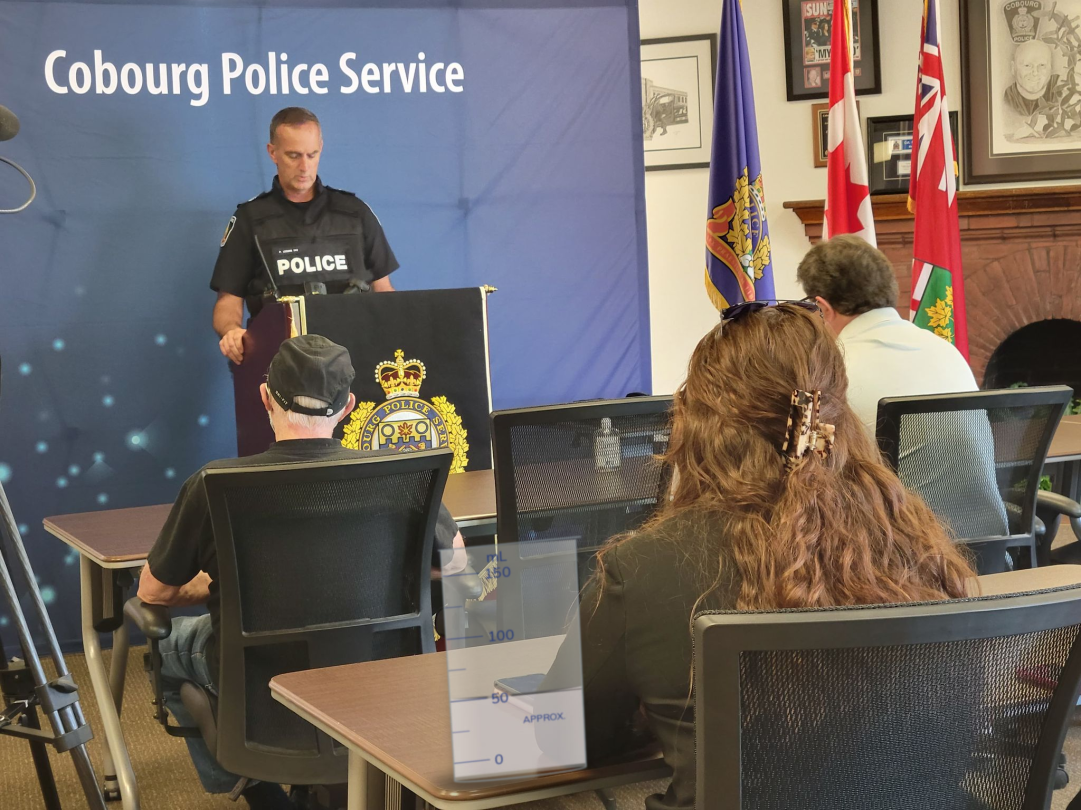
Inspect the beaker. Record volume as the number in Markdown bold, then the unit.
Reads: **50** mL
